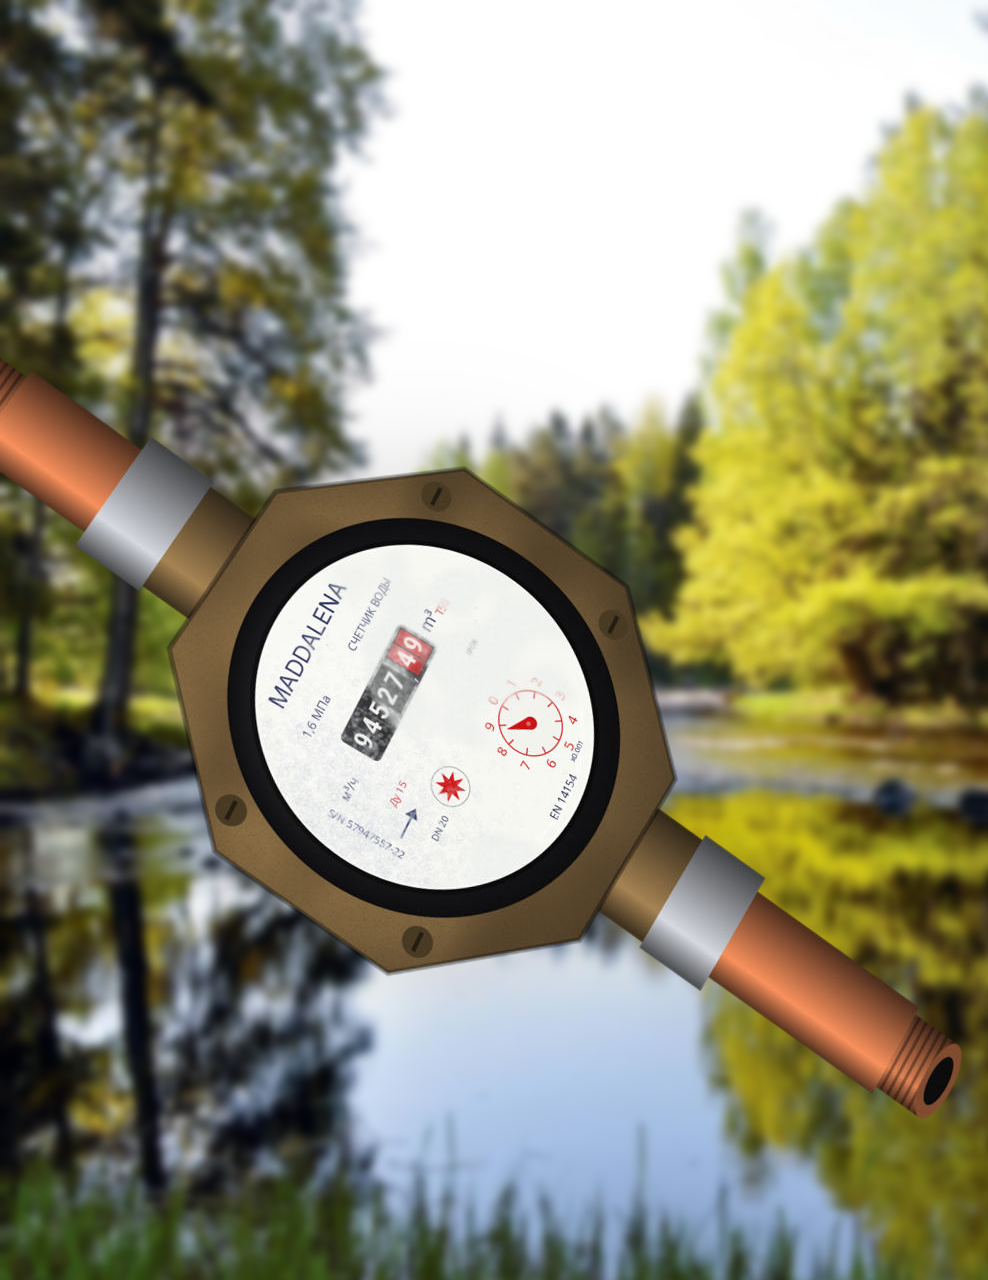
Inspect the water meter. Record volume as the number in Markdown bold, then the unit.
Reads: **94527.498** m³
